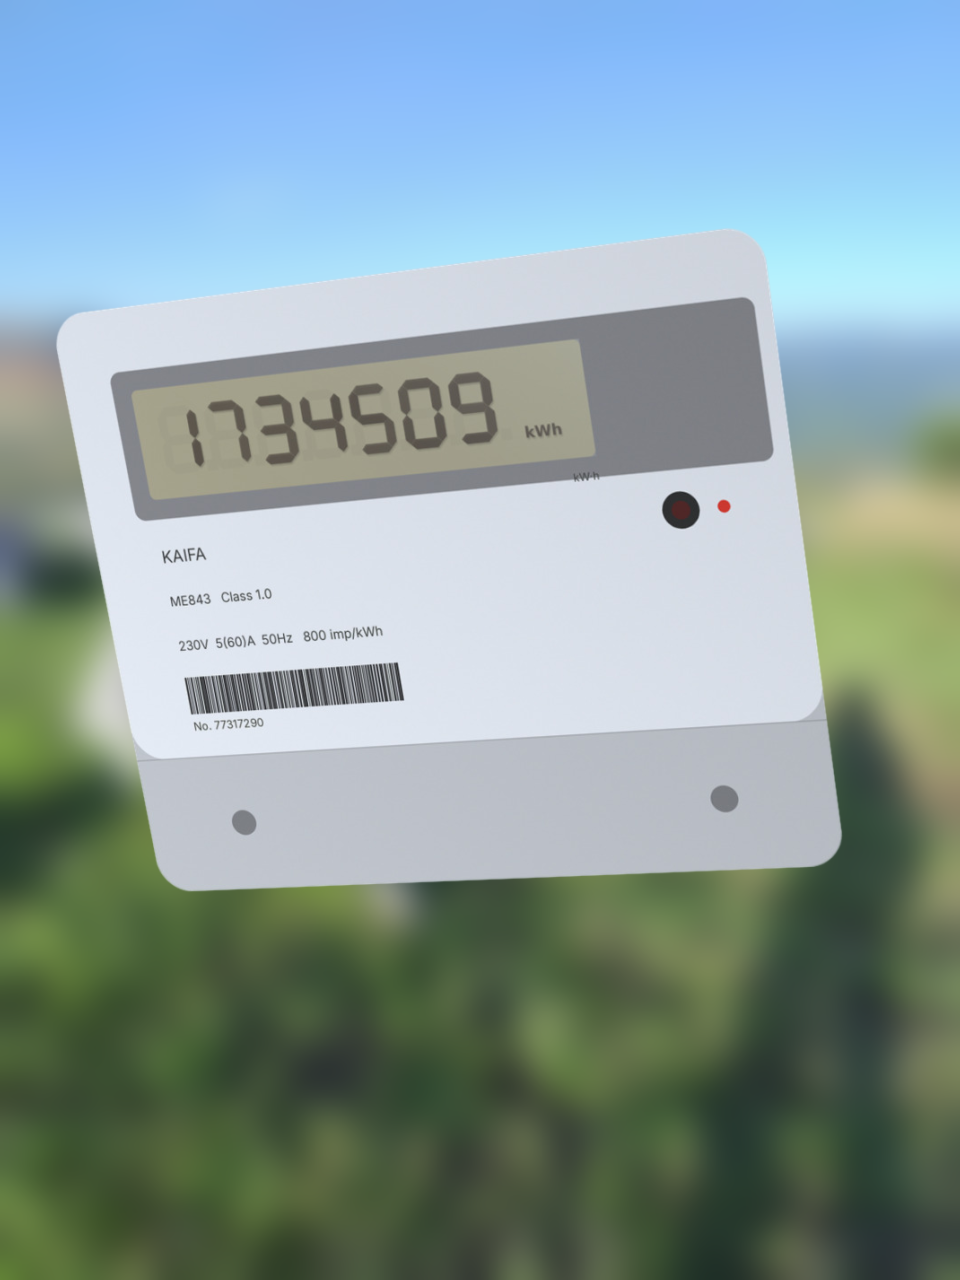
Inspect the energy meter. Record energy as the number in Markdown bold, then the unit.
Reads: **1734509** kWh
